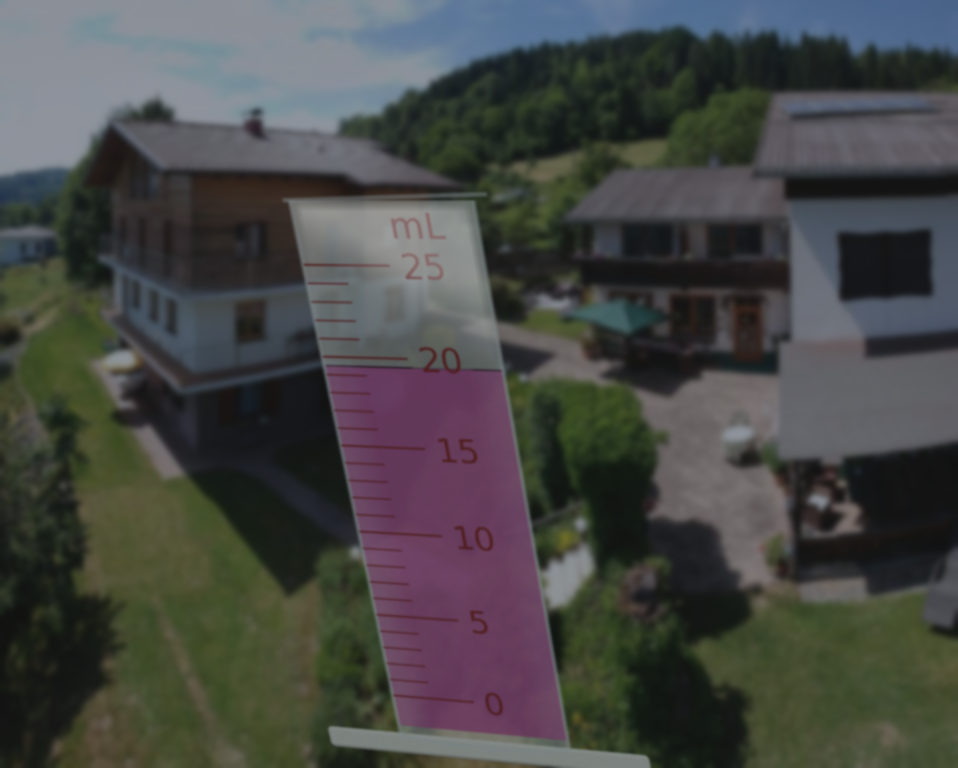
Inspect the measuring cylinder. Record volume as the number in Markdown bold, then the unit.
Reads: **19.5** mL
